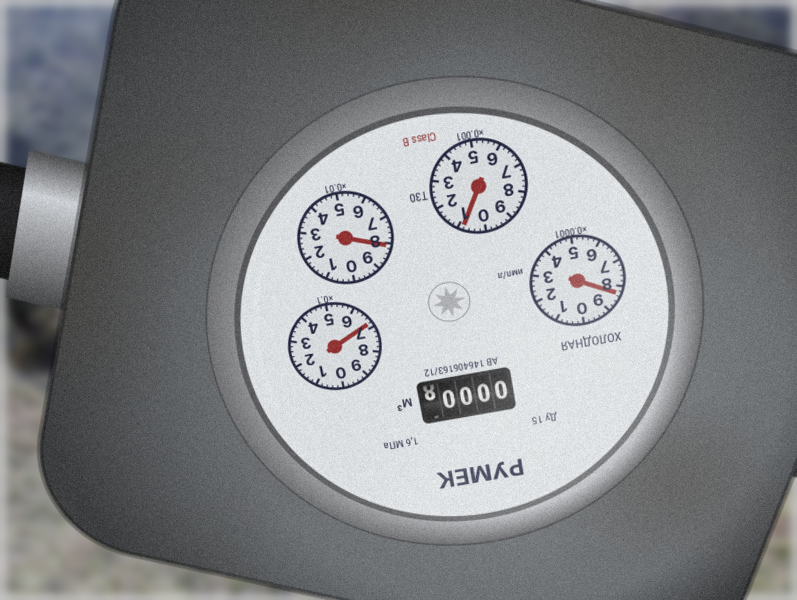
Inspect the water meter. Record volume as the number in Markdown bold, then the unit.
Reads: **7.6808** m³
